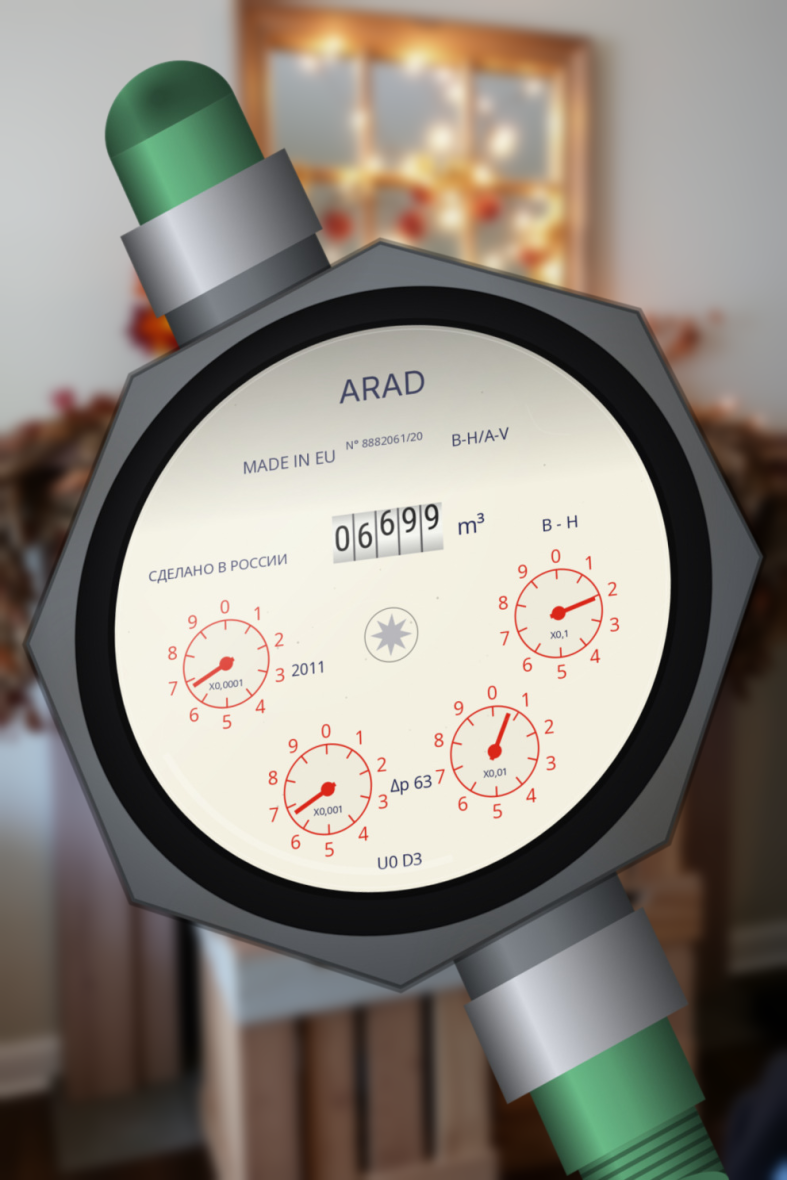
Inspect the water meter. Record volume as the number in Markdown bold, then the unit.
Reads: **6699.2066** m³
